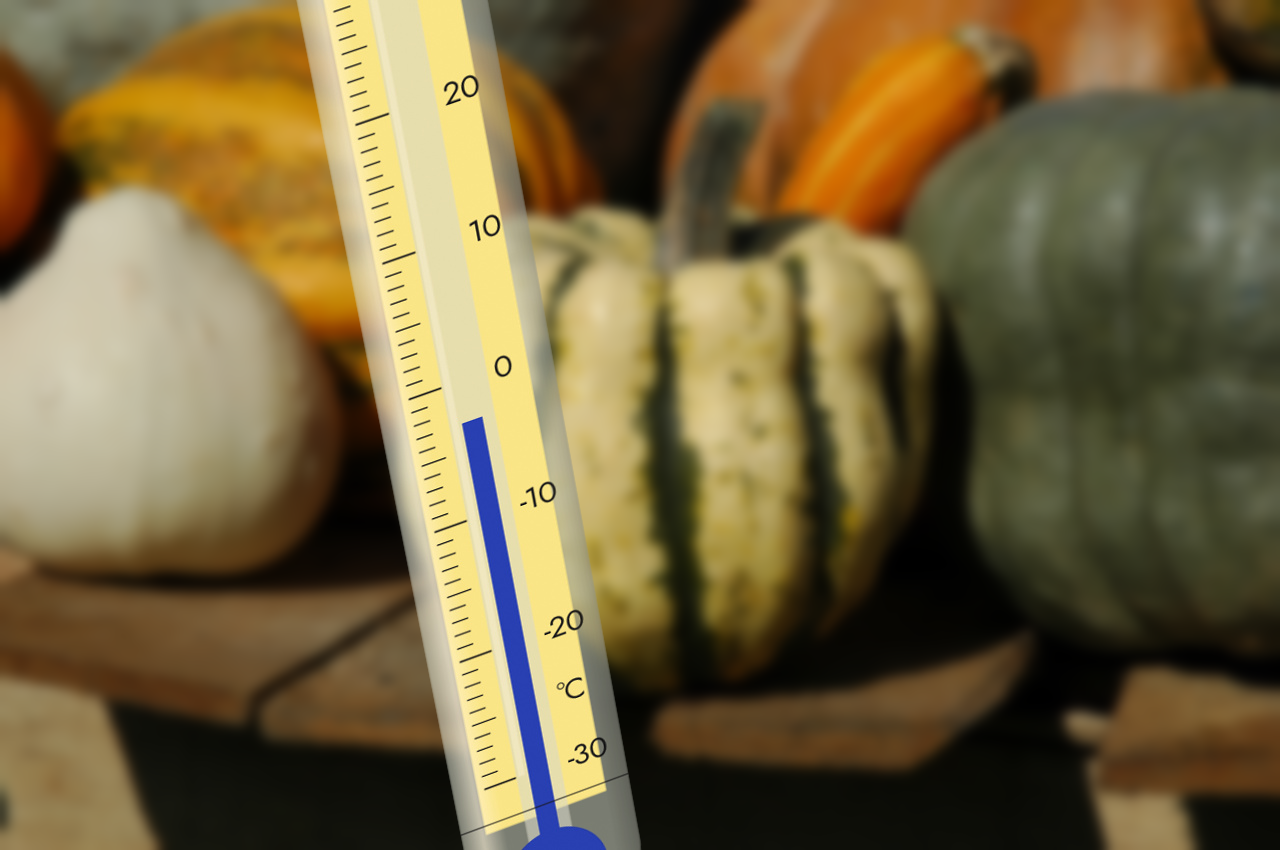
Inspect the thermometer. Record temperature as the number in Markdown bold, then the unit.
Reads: **-3** °C
